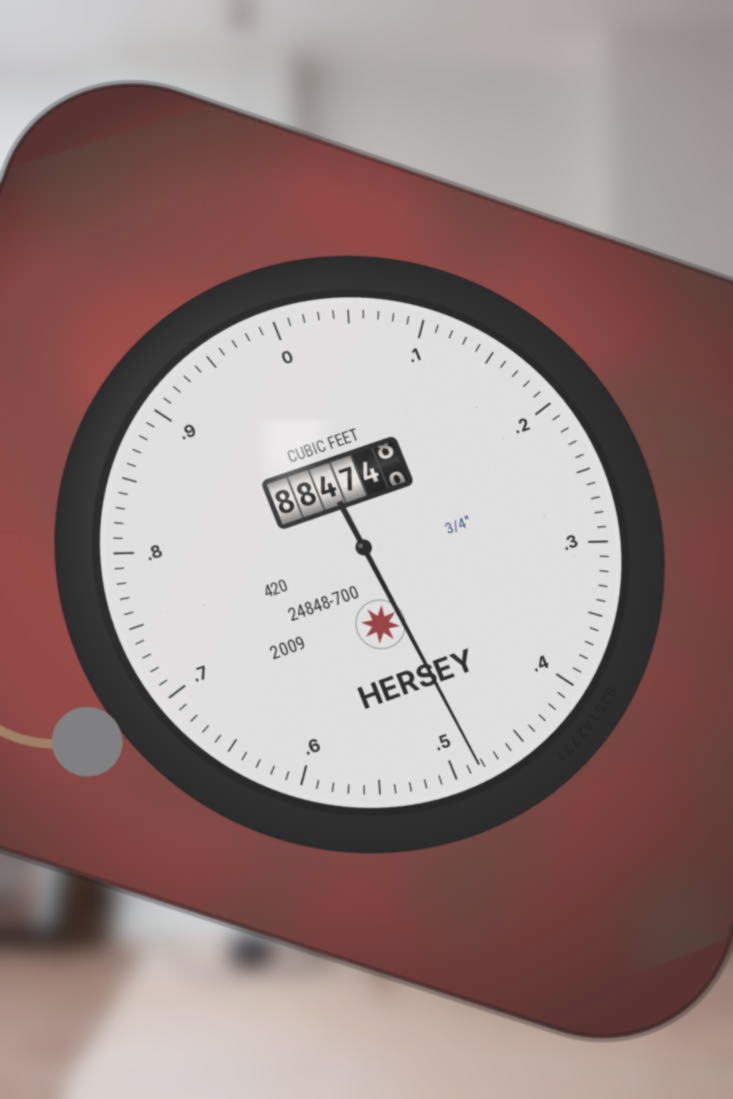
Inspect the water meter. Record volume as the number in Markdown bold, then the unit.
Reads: **884748.48** ft³
